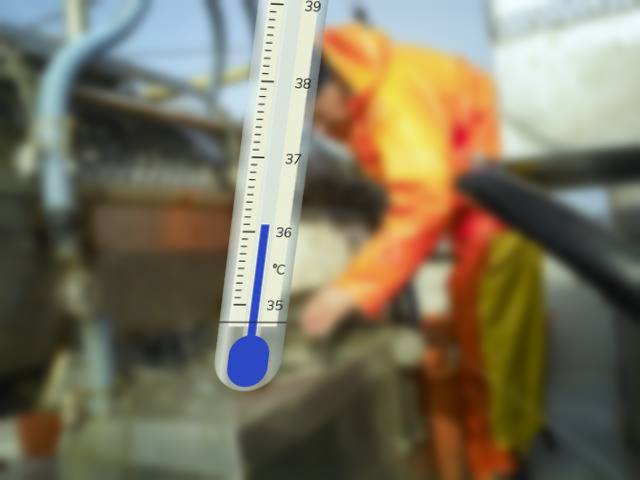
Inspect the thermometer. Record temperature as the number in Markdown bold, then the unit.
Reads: **36.1** °C
